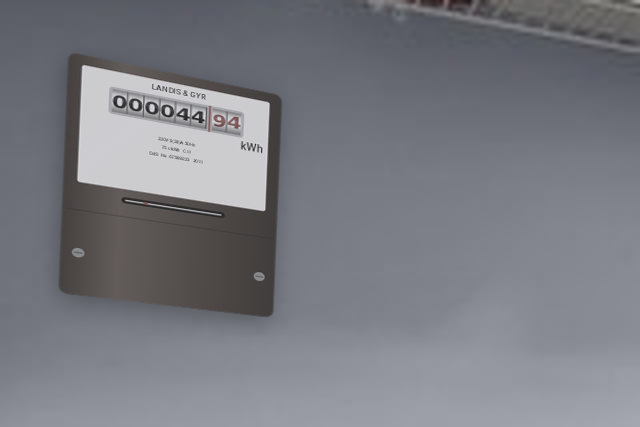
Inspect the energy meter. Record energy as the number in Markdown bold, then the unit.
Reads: **44.94** kWh
